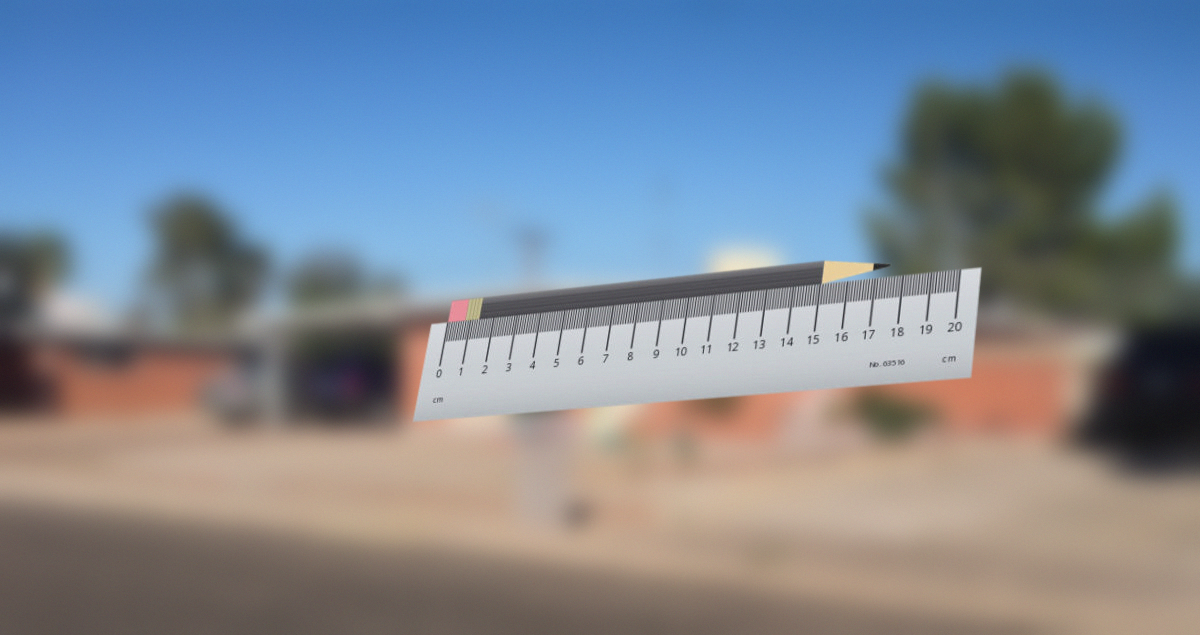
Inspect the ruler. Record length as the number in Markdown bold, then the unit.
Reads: **17.5** cm
